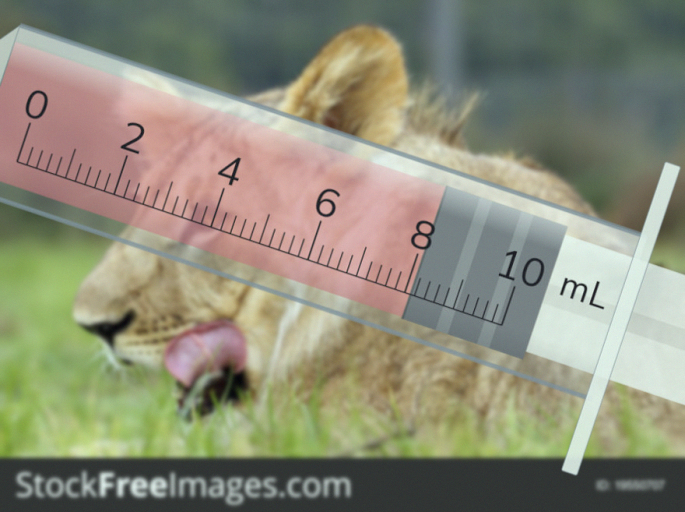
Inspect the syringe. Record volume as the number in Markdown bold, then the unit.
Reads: **8.1** mL
